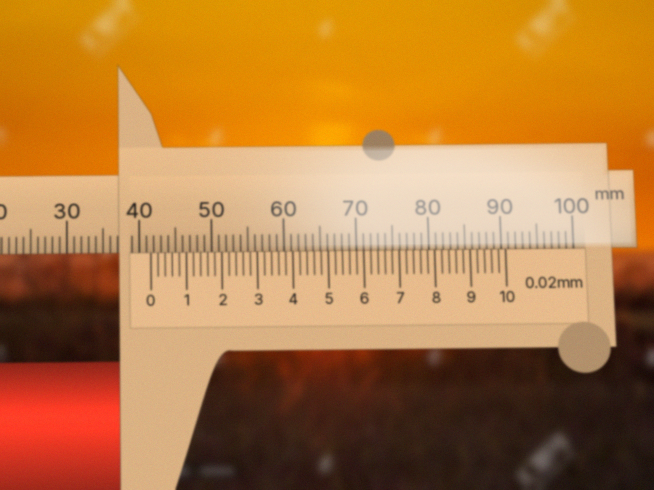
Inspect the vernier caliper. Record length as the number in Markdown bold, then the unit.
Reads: **41.6** mm
